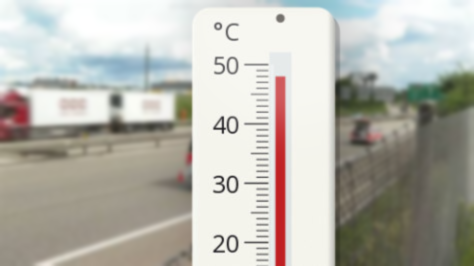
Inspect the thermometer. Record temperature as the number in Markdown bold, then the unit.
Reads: **48** °C
